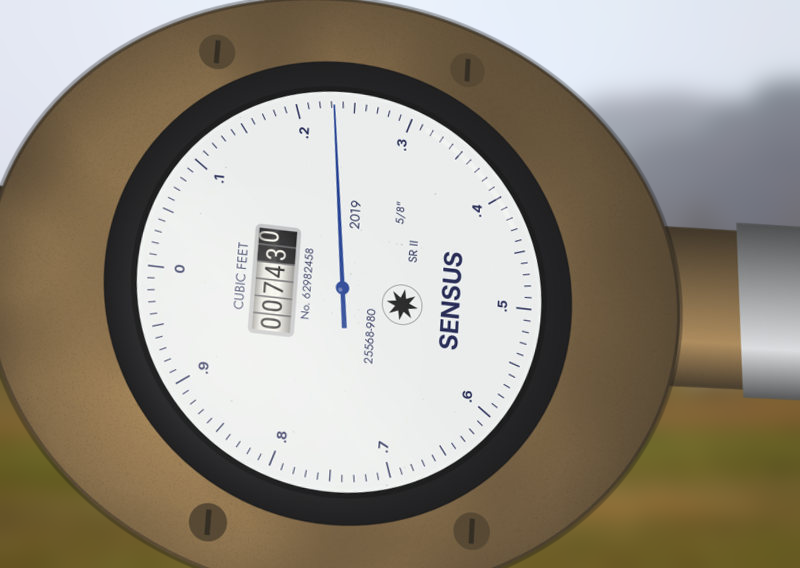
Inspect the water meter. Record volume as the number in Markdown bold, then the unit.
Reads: **7430.23** ft³
